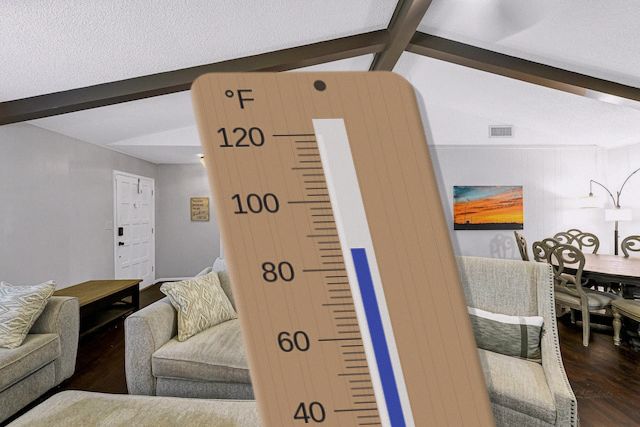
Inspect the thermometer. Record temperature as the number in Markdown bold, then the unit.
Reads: **86** °F
